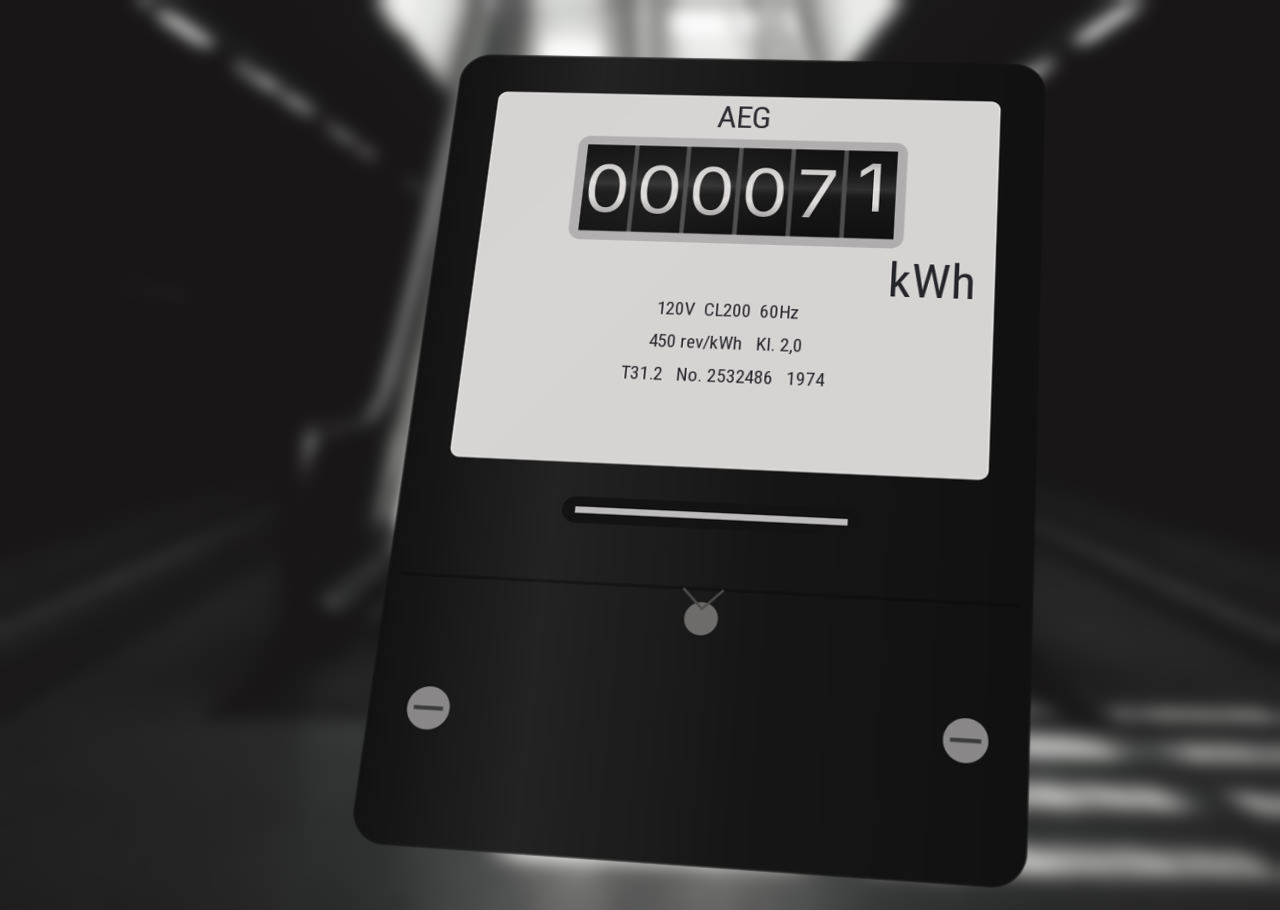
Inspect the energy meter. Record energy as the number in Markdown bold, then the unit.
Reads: **71** kWh
